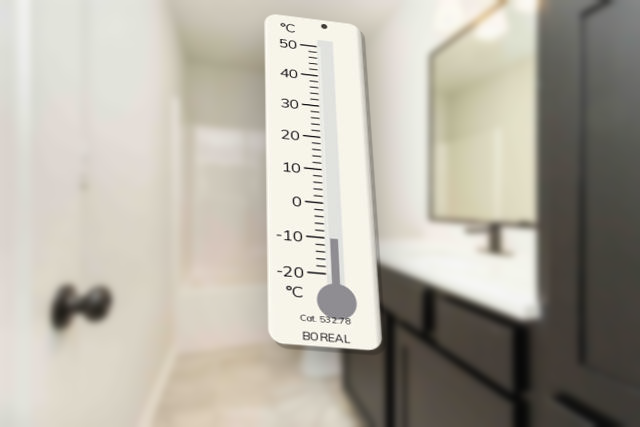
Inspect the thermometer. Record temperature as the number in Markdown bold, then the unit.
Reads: **-10** °C
